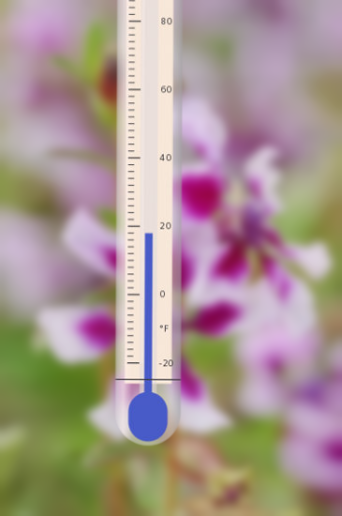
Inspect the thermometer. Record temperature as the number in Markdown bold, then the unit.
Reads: **18** °F
